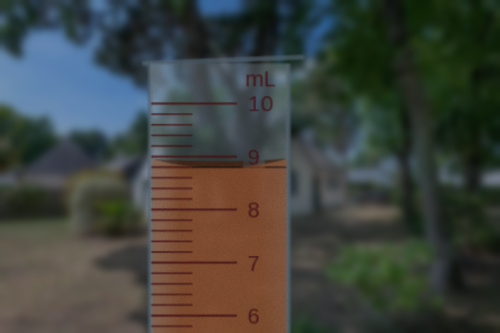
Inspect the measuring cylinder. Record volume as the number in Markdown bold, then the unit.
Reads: **8.8** mL
